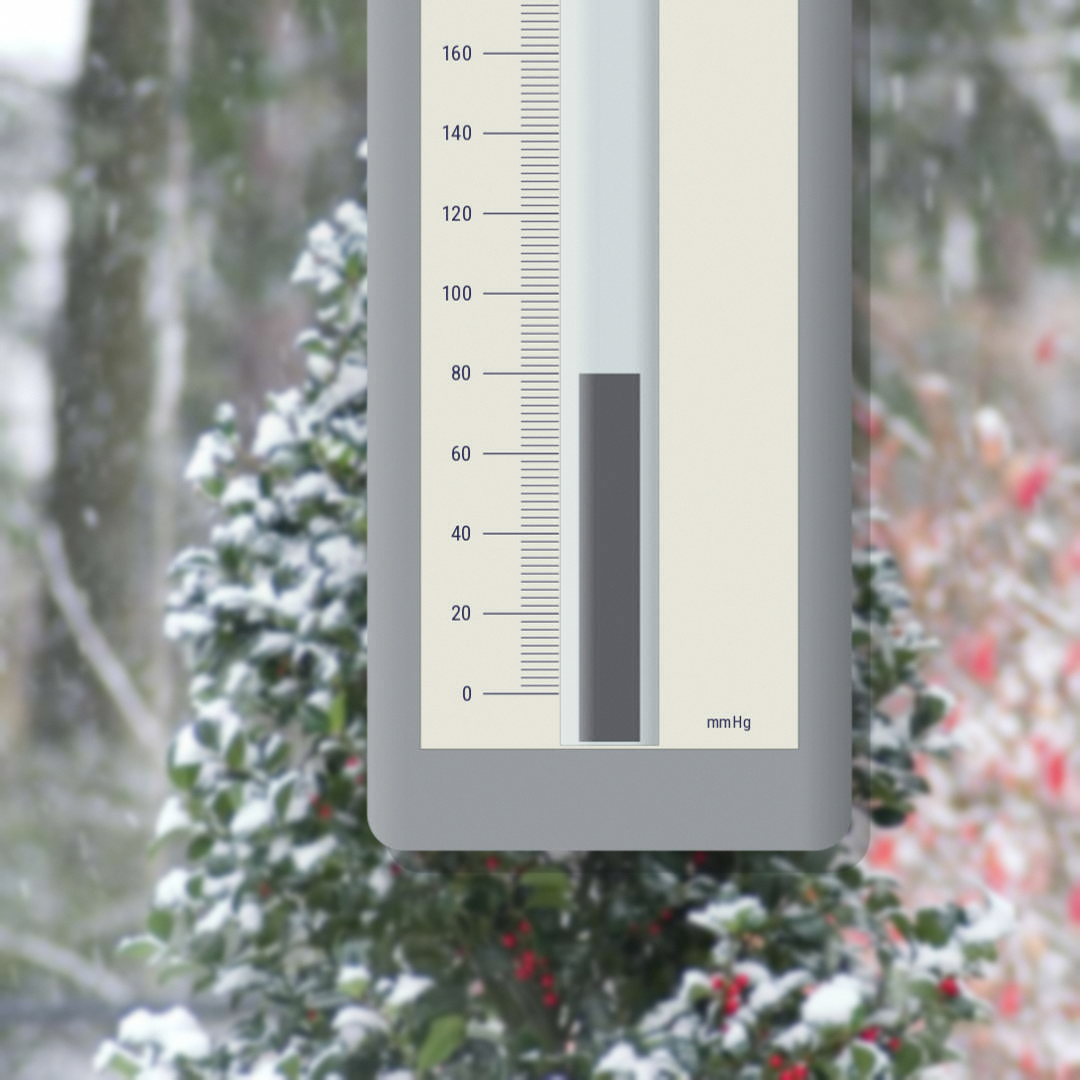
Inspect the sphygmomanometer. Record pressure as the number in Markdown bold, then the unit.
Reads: **80** mmHg
